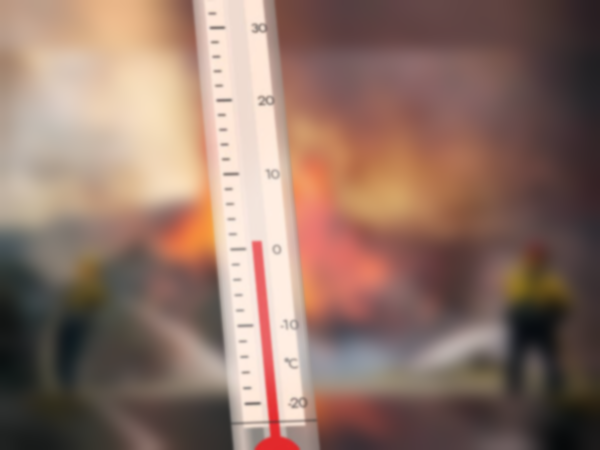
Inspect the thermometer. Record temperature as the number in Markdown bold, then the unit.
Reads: **1** °C
